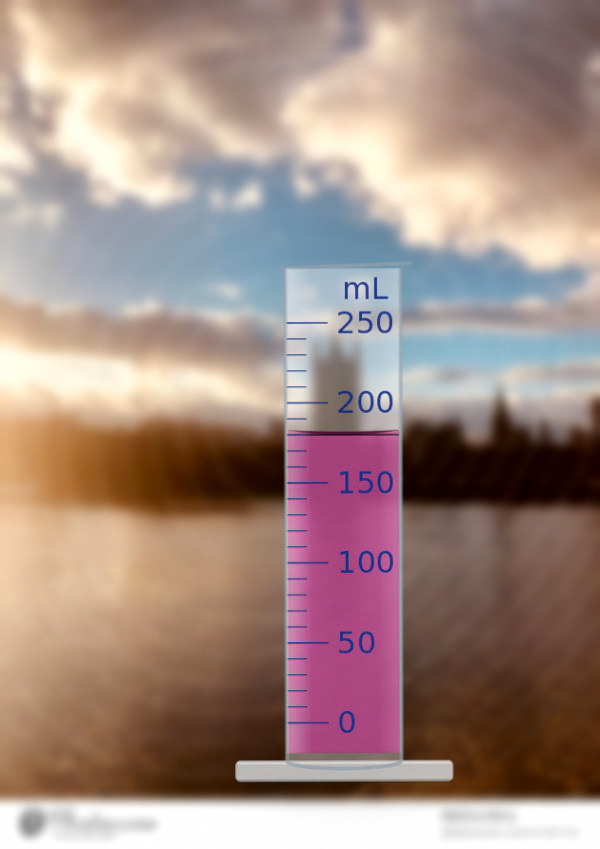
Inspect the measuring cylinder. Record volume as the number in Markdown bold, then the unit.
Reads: **180** mL
